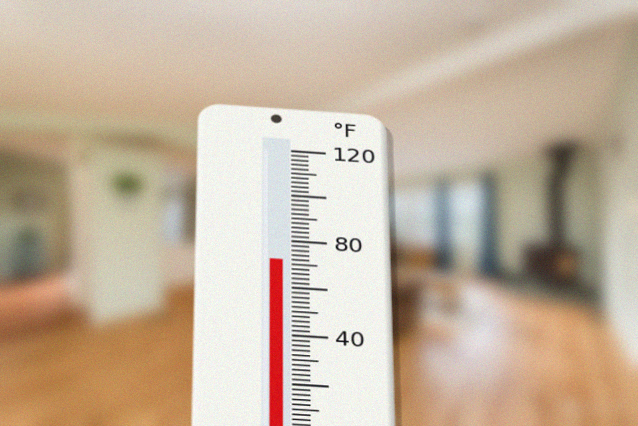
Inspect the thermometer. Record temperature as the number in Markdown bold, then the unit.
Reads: **72** °F
